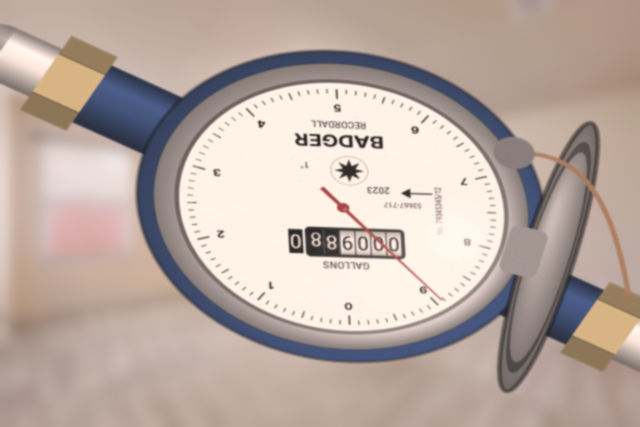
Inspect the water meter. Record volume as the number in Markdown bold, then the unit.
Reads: **9878.9** gal
